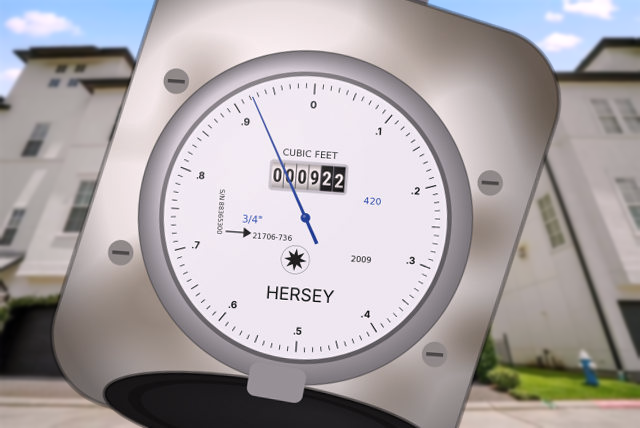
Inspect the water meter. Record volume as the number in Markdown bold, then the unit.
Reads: **921.92** ft³
